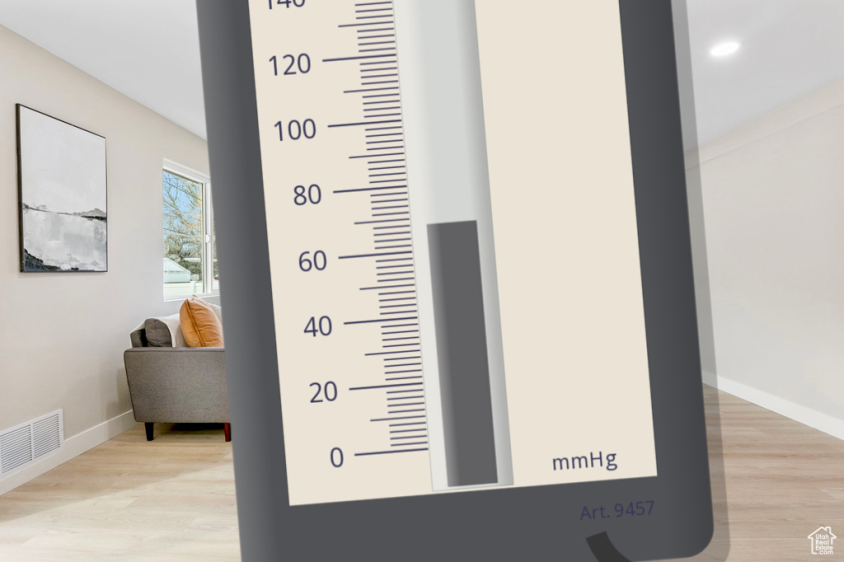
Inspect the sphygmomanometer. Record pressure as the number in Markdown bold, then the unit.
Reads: **68** mmHg
